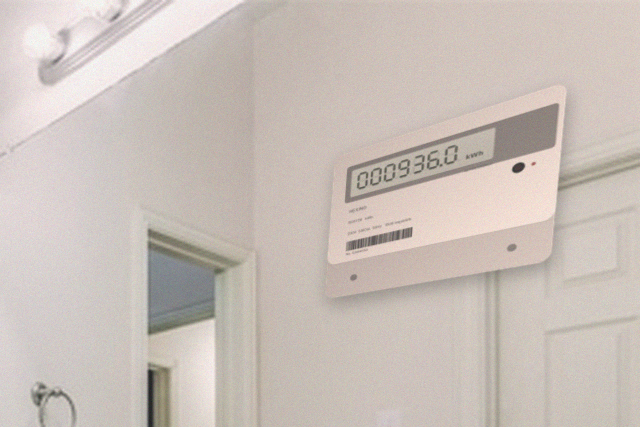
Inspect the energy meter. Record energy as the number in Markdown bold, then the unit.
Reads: **936.0** kWh
